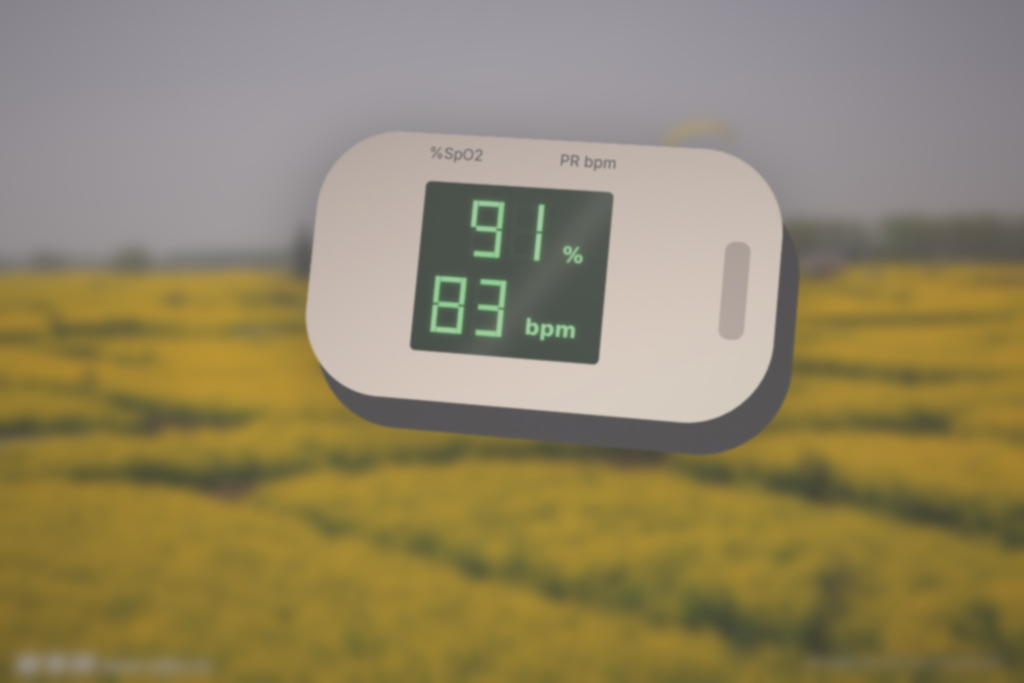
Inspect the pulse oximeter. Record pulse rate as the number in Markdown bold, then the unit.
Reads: **83** bpm
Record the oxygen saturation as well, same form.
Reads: **91** %
